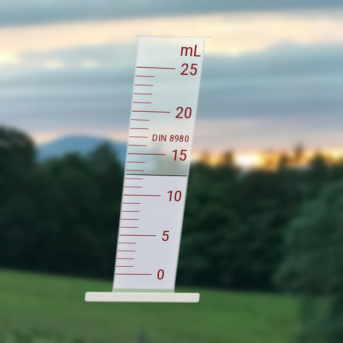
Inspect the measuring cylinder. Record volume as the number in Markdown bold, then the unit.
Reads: **12.5** mL
